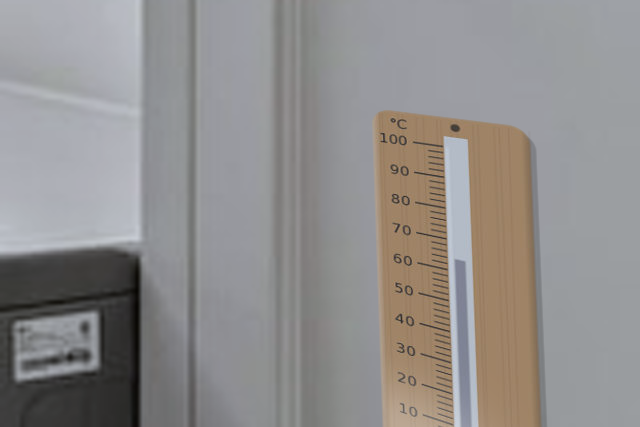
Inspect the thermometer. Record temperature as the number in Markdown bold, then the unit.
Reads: **64** °C
